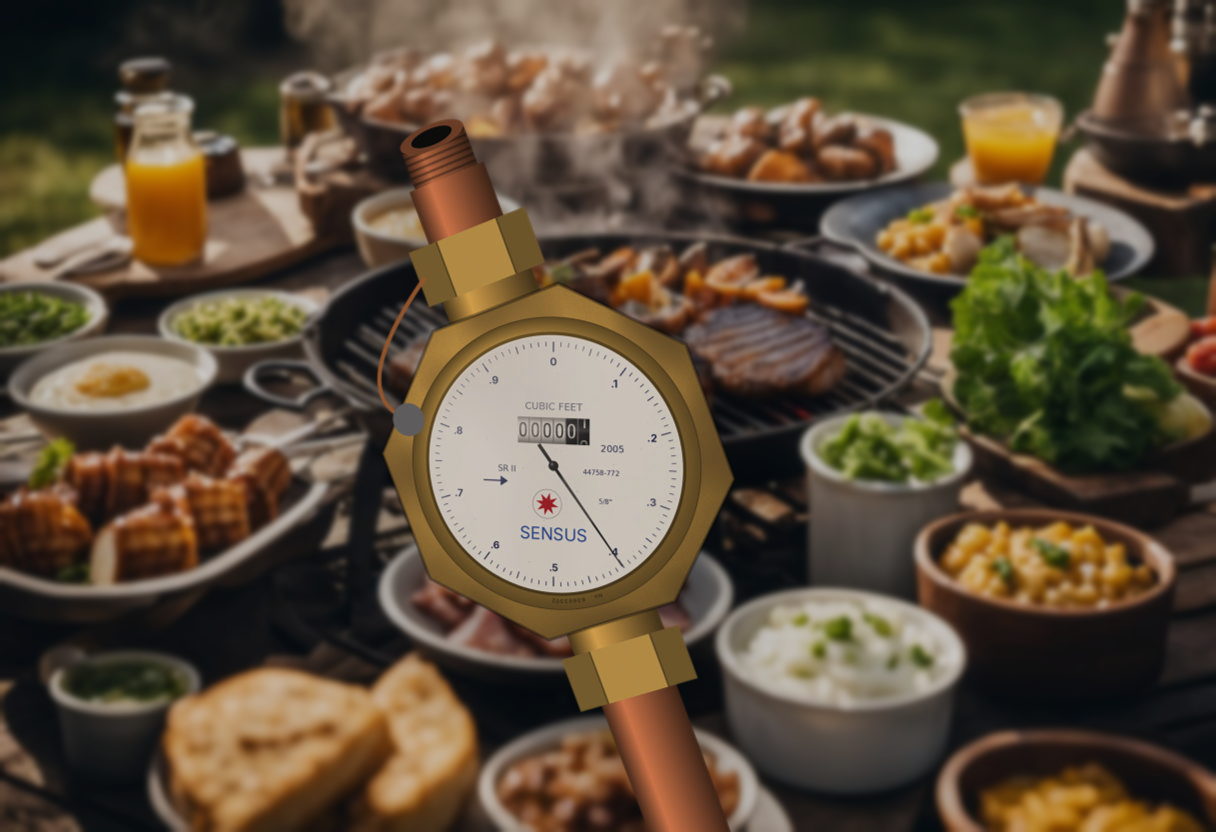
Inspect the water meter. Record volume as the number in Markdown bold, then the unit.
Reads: **1.40** ft³
